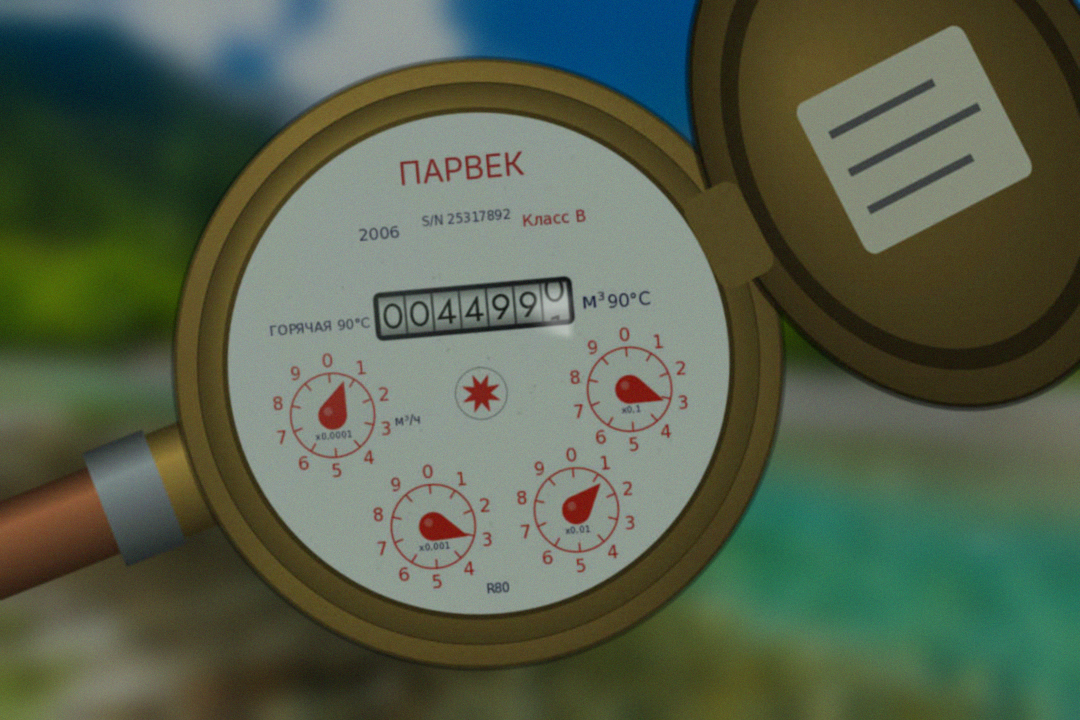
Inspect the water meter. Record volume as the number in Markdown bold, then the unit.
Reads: **44990.3130** m³
